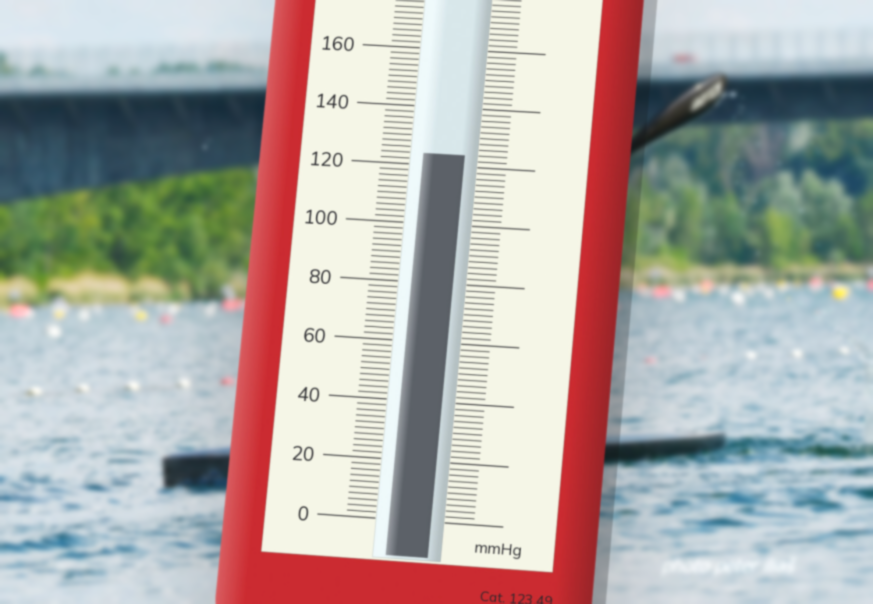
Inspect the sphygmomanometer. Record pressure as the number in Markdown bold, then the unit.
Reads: **124** mmHg
